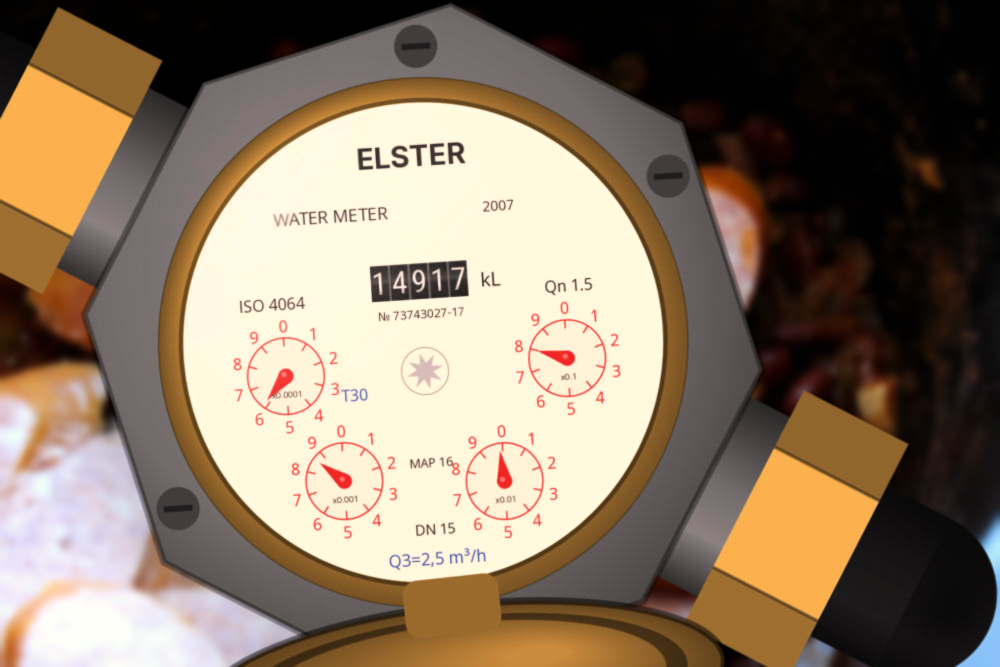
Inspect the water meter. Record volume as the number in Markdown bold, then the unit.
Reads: **14917.7986** kL
